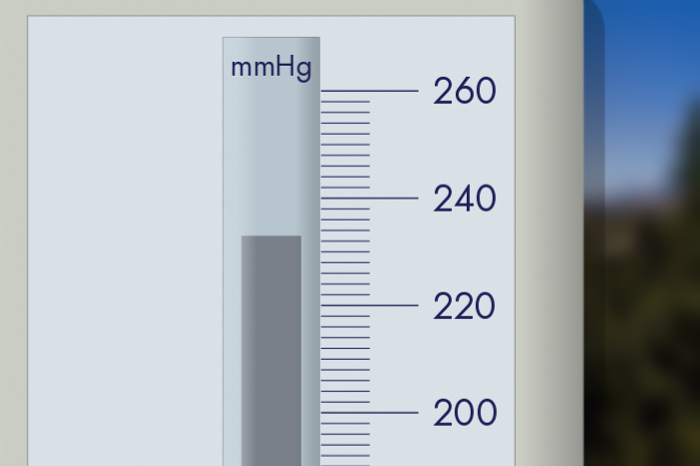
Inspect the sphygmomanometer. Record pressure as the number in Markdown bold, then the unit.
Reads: **233** mmHg
